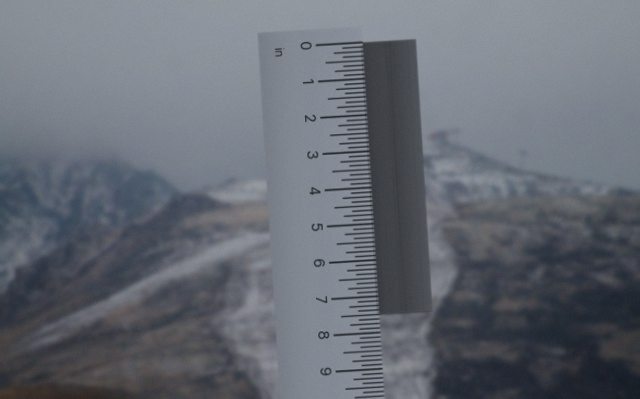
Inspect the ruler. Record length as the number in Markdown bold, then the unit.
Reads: **7.5** in
